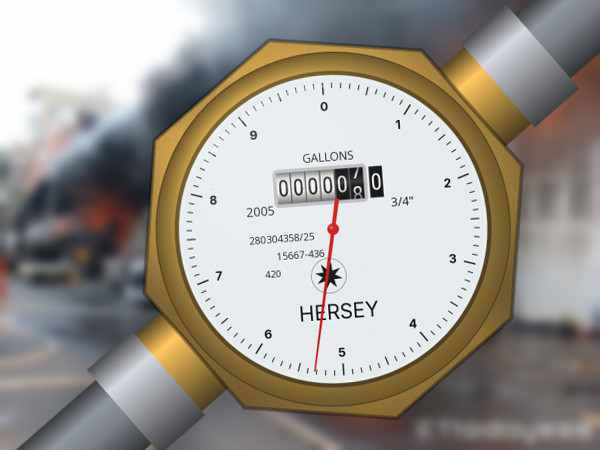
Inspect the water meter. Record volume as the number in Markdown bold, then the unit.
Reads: **75.3** gal
